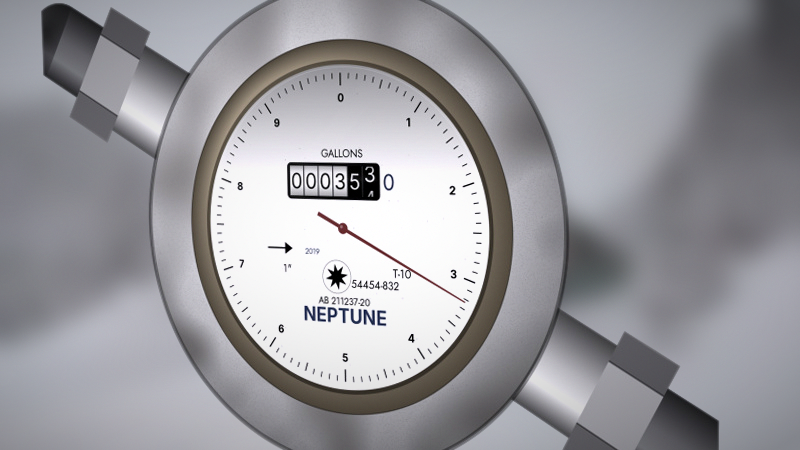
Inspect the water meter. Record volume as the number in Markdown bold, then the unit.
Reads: **3533.2** gal
